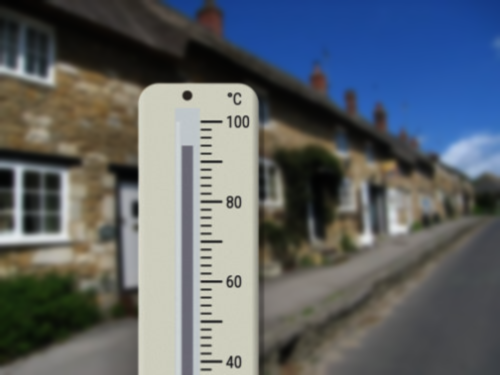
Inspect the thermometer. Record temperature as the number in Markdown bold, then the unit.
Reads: **94** °C
